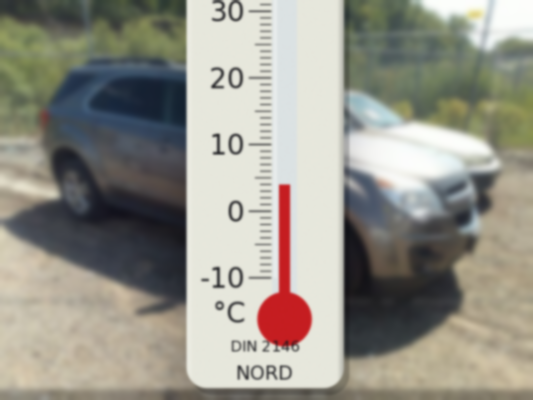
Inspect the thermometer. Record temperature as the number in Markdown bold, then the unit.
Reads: **4** °C
